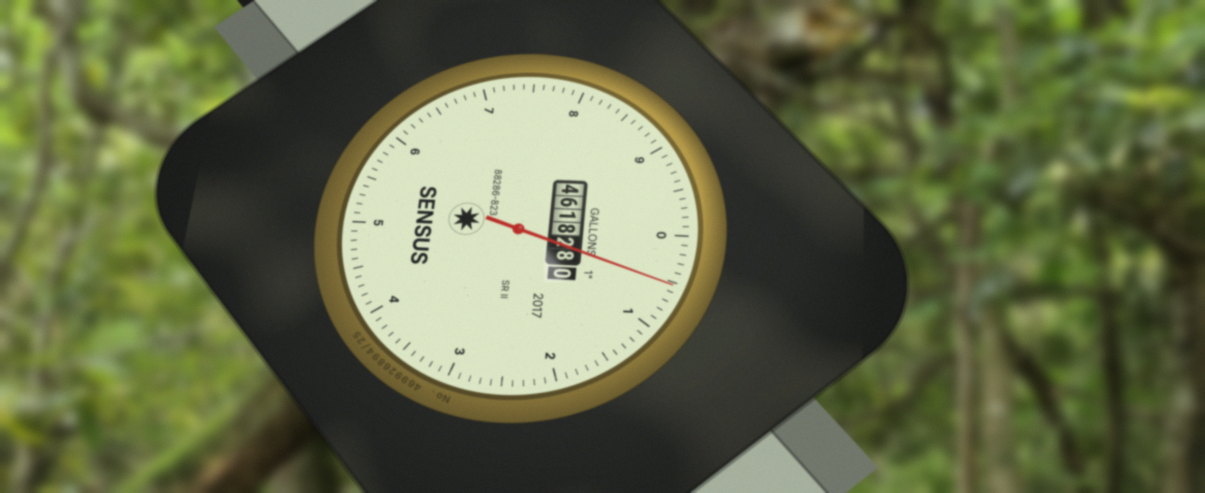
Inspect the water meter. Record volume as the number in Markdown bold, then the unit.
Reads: **4618280.5** gal
